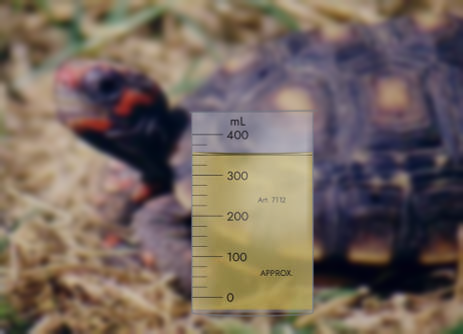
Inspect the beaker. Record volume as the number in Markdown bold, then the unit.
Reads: **350** mL
